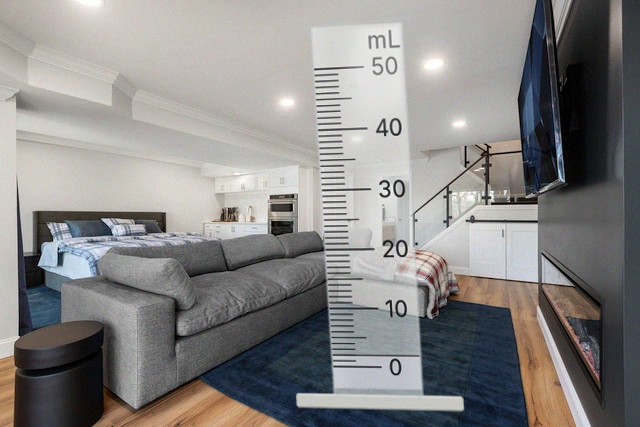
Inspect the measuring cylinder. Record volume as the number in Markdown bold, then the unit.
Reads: **2** mL
